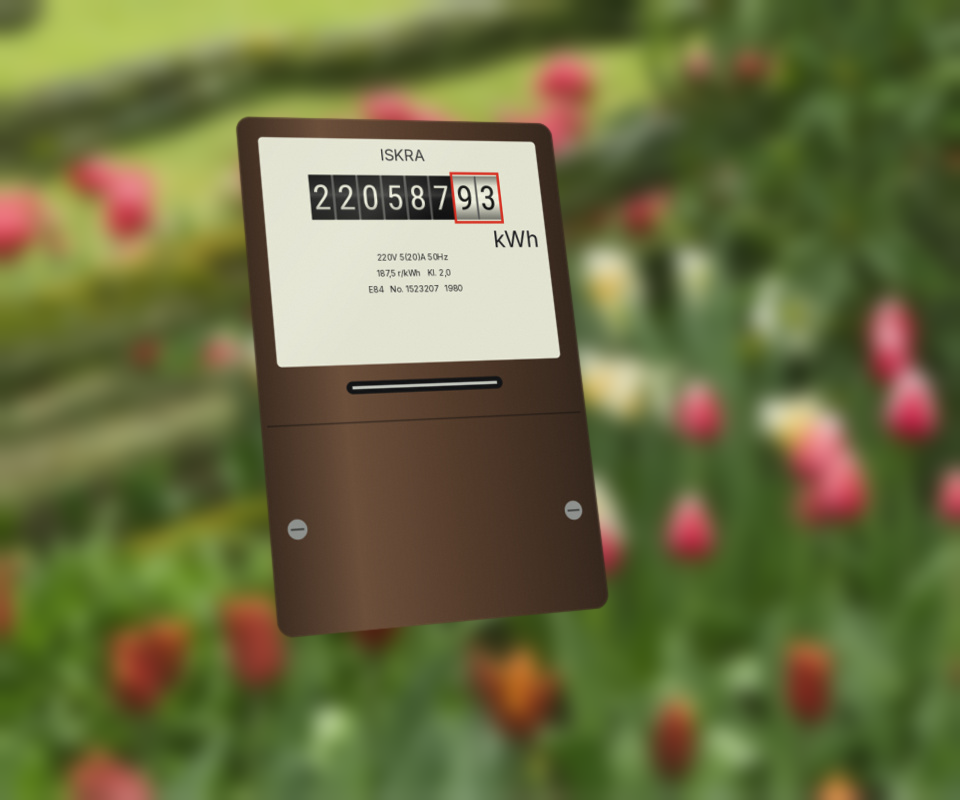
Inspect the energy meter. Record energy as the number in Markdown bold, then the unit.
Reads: **220587.93** kWh
